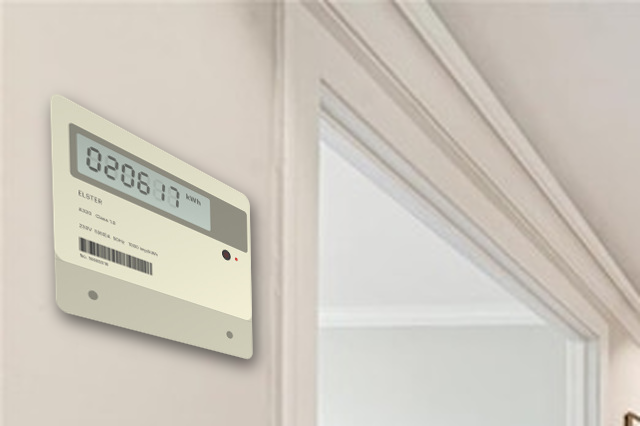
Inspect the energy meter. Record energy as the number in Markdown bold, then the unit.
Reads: **20617** kWh
